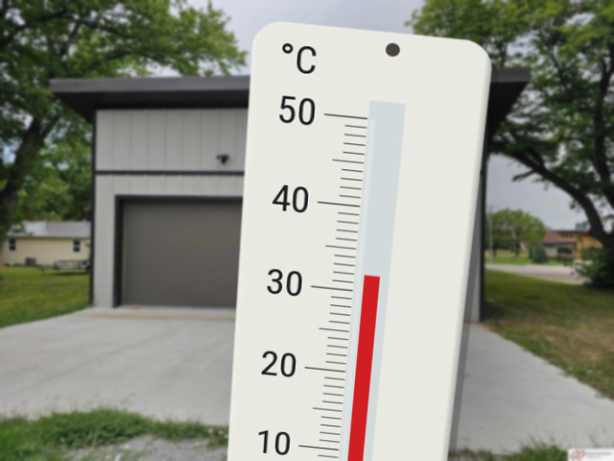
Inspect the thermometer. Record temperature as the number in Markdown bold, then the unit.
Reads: **32** °C
